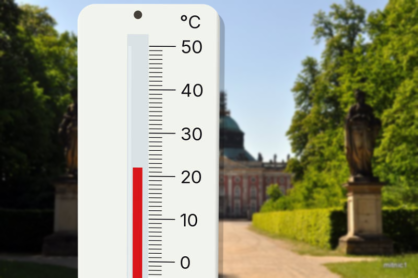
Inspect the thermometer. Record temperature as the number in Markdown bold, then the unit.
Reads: **22** °C
